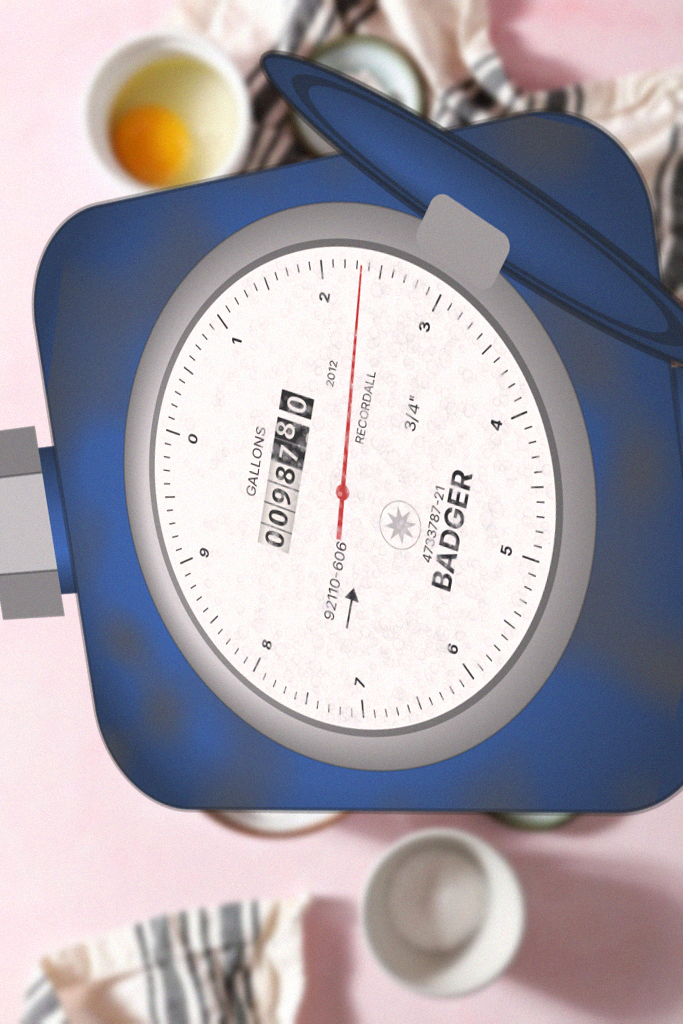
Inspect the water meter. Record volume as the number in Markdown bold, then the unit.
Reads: **98782.3** gal
